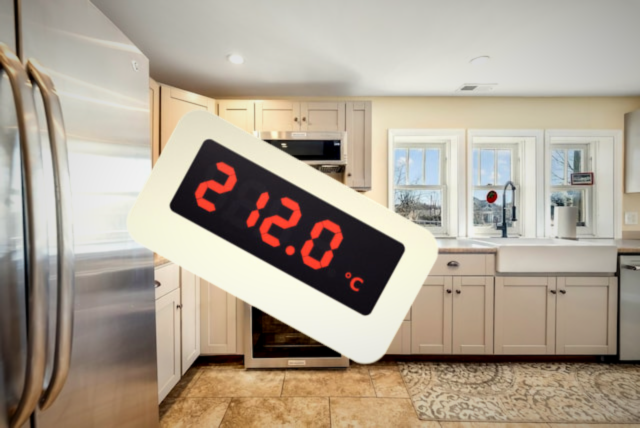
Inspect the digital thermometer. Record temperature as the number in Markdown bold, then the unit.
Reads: **212.0** °C
